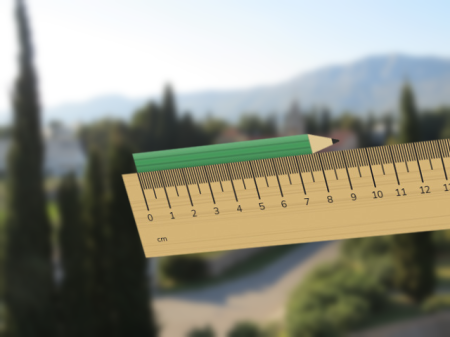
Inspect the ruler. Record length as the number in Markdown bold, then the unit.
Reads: **9** cm
